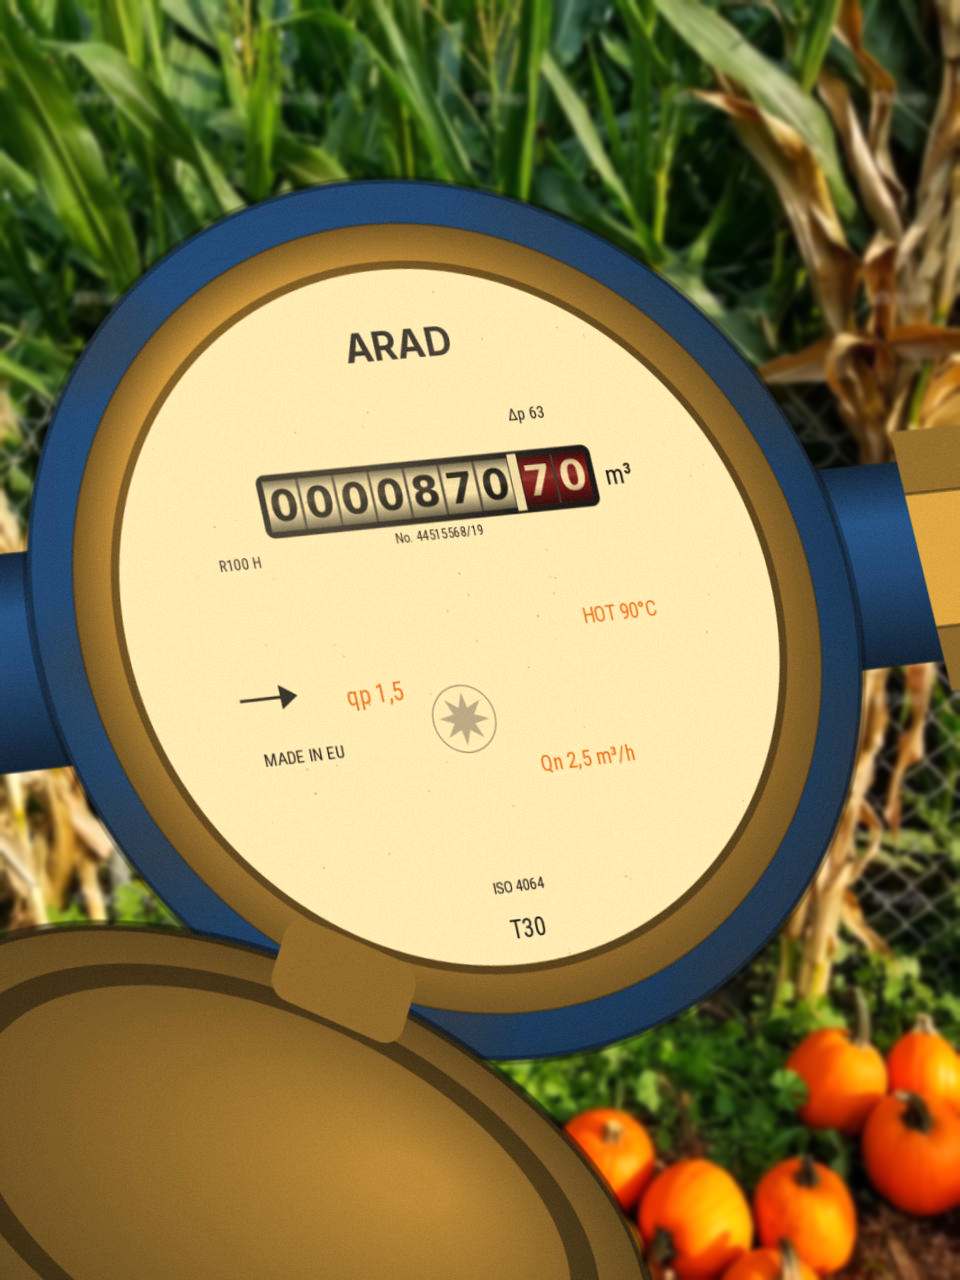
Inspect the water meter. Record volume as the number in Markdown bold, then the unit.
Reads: **870.70** m³
